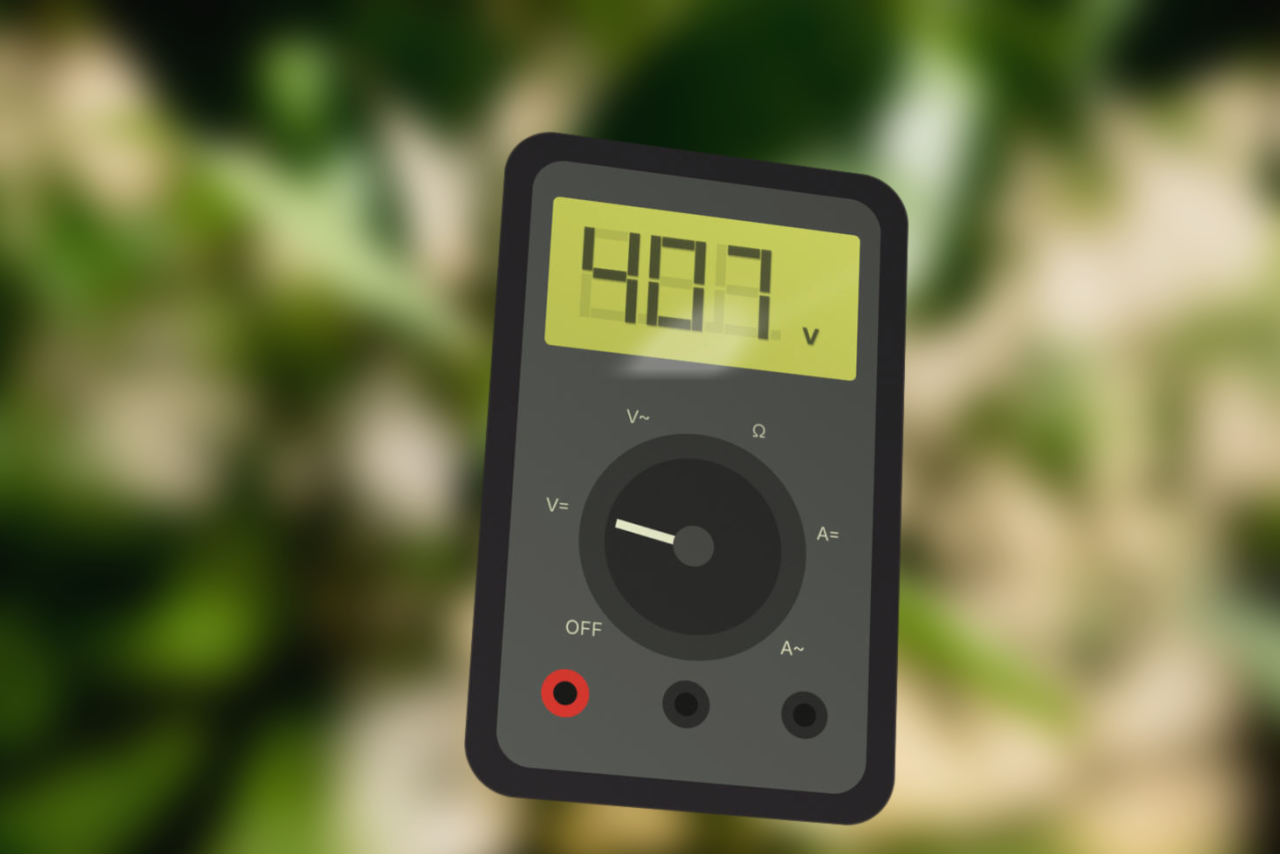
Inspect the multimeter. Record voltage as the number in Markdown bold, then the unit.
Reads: **407** V
